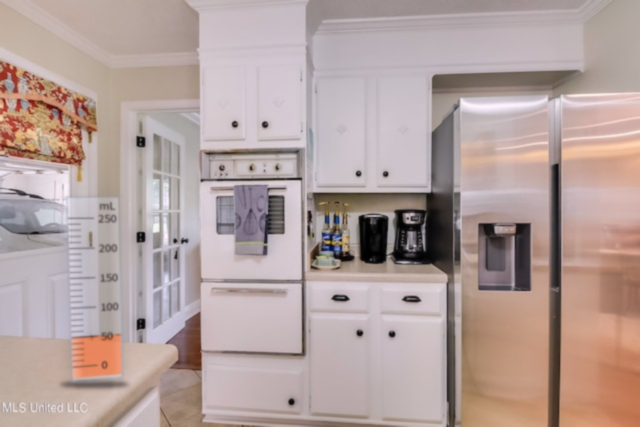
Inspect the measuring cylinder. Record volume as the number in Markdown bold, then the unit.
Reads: **50** mL
